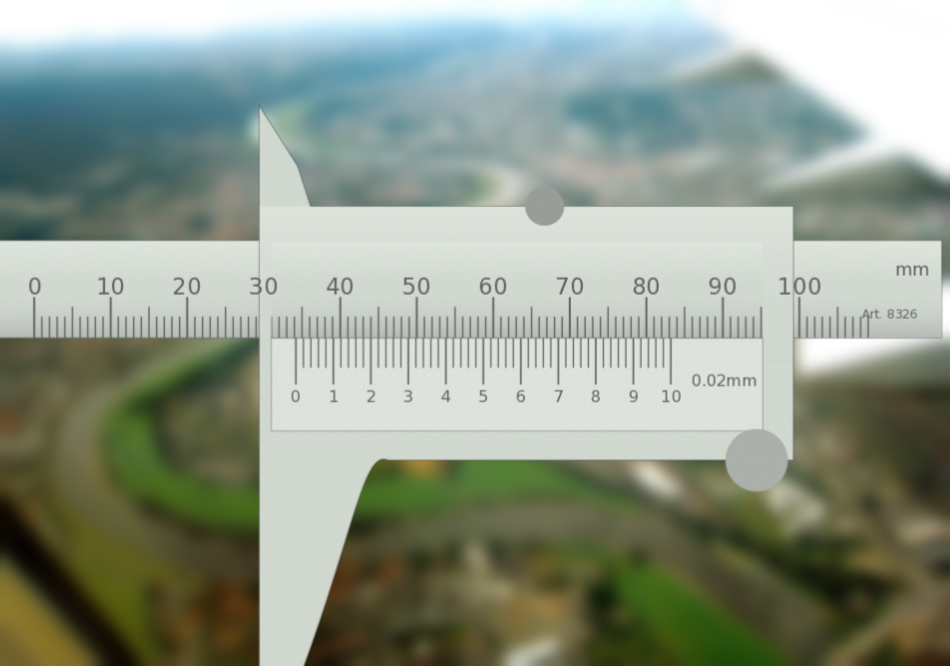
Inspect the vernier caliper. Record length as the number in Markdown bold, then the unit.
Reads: **34.2** mm
